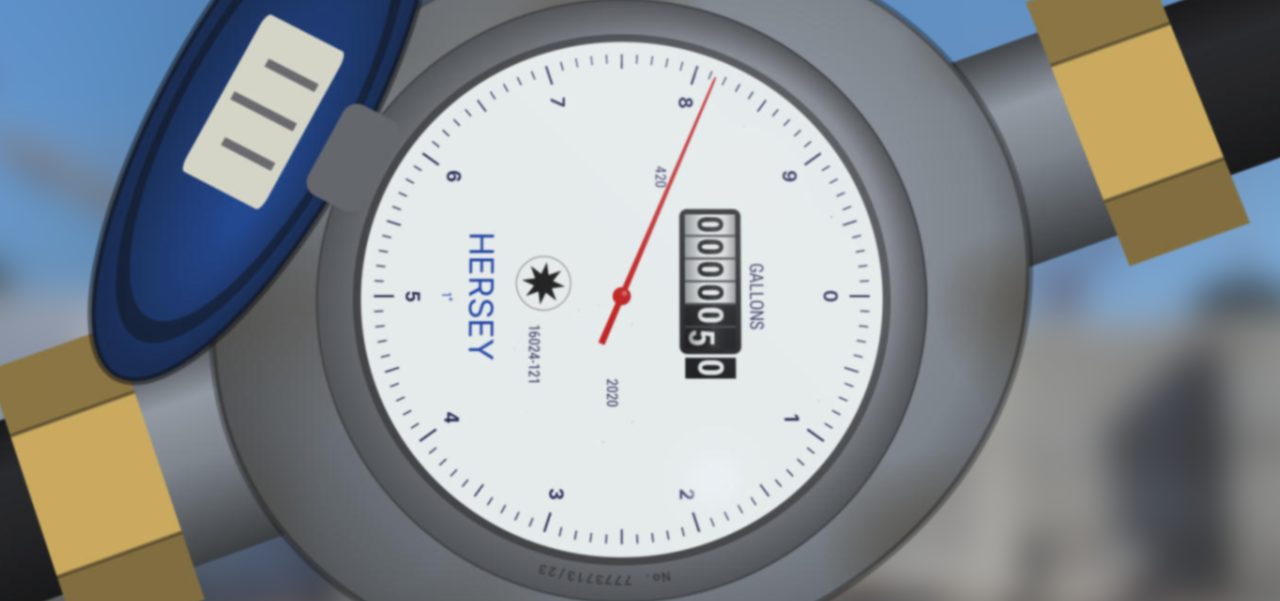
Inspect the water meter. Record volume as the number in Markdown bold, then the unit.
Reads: **48.1** gal
